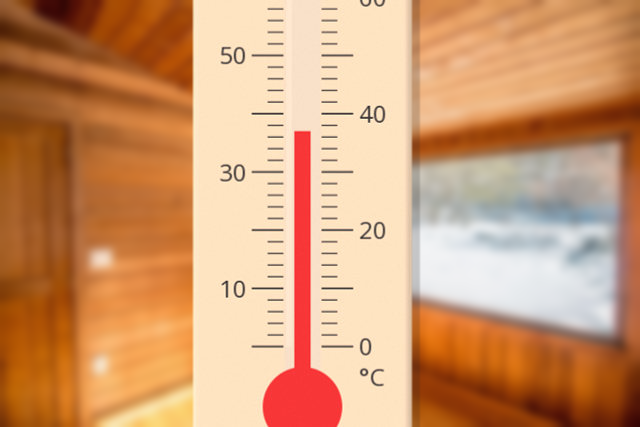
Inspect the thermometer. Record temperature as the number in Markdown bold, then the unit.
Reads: **37** °C
